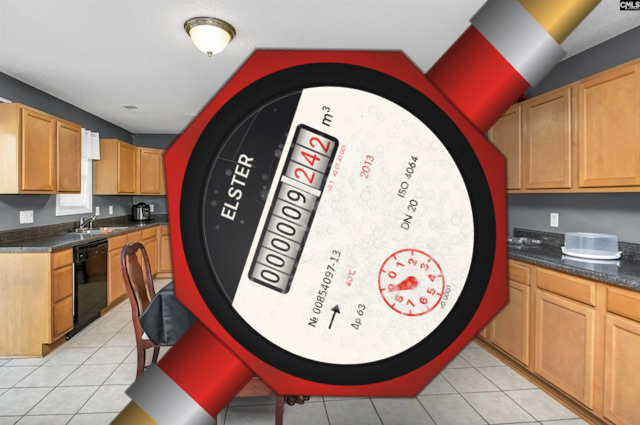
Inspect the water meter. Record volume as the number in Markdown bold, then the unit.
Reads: **9.2418** m³
